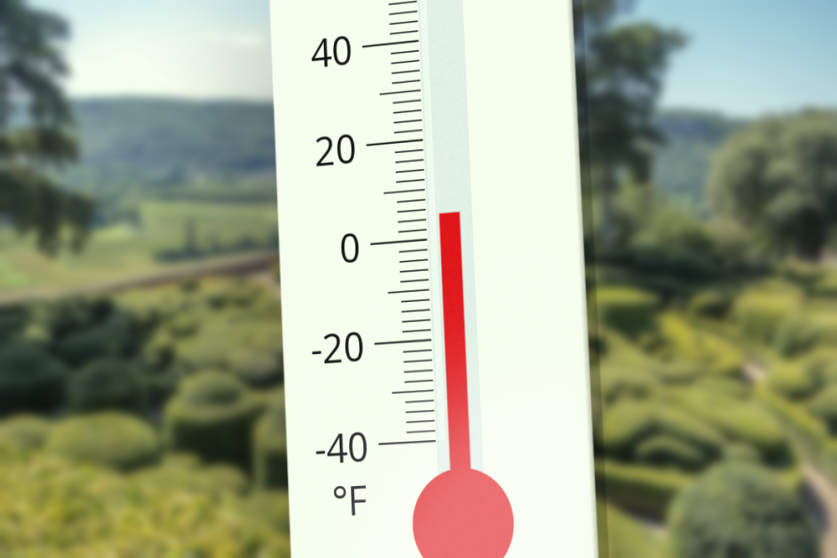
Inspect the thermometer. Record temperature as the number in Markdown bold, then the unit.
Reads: **5** °F
